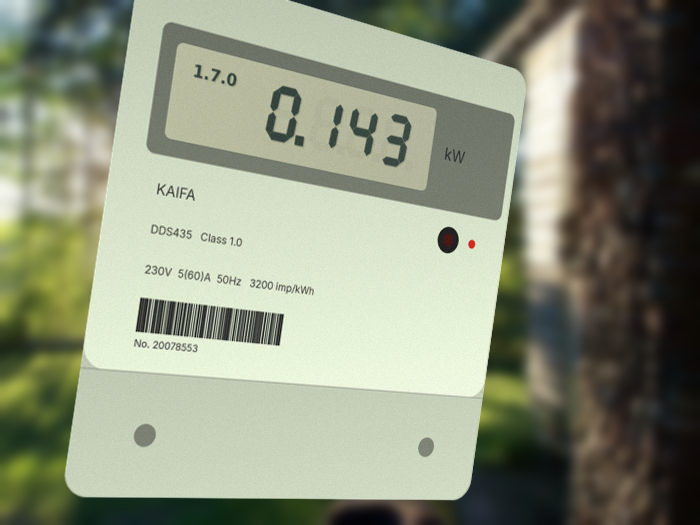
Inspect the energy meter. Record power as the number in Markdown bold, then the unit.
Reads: **0.143** kW
